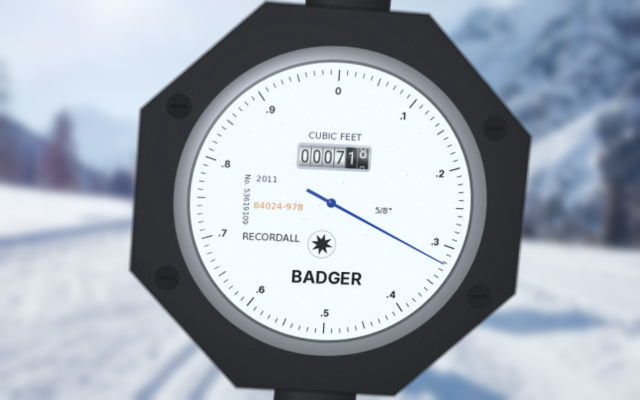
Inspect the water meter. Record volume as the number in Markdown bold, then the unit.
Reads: **718.32** ft³
